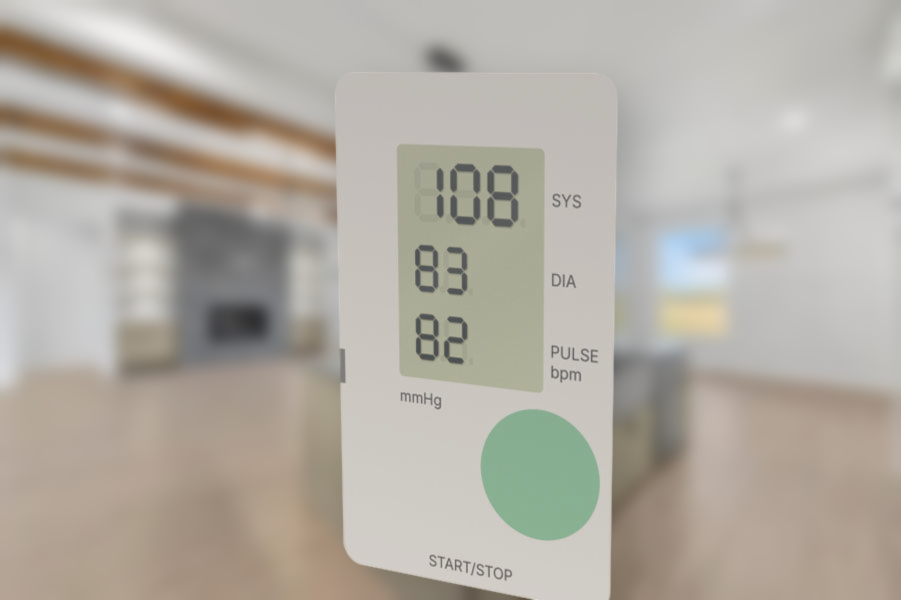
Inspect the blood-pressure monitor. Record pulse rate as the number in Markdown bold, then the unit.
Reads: **82** bpm
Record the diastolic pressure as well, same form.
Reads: **83** mmHg
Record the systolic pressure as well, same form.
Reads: **108** mmHg
